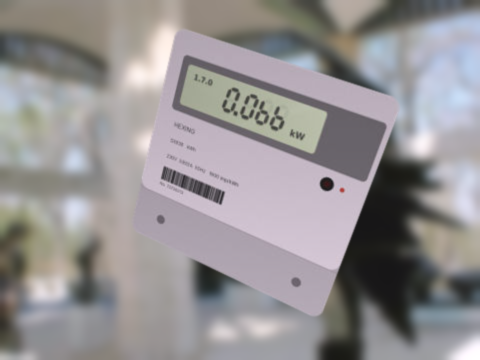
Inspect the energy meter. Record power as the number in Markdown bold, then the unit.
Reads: **0.066** kW
